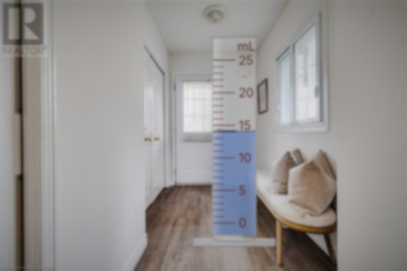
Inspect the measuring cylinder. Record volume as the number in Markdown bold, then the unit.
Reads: **14** mL
